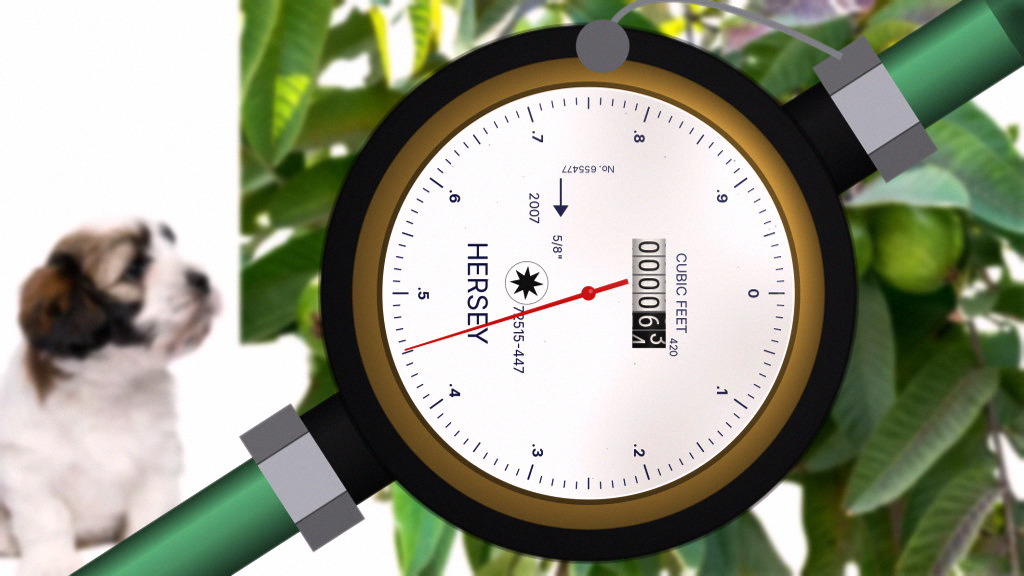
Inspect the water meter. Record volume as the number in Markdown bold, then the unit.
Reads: **63.45** ft³
